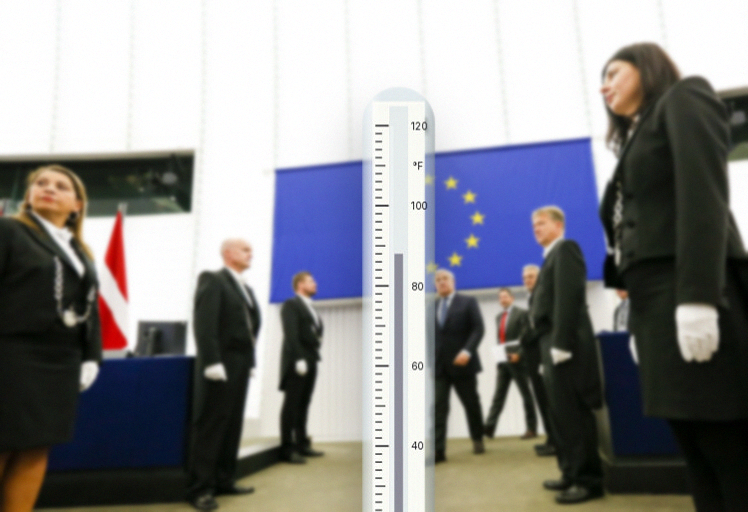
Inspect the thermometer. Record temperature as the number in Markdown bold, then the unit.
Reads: **88** °F
